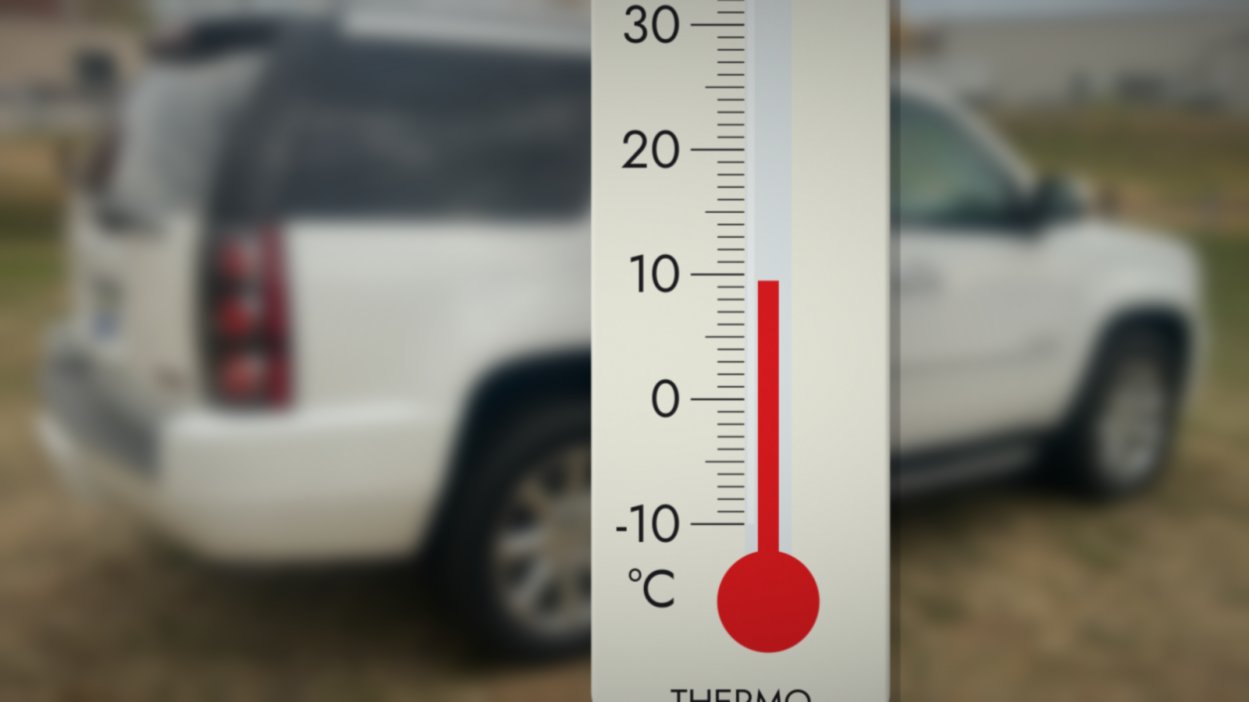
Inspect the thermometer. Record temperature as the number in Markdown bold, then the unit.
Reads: **9.5** °C
